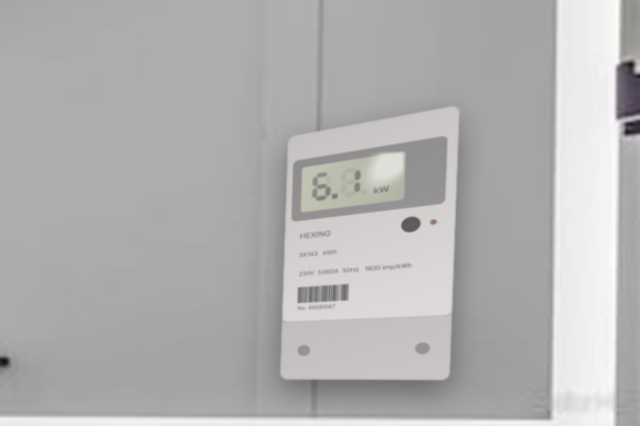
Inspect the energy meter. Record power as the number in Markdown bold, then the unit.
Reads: **6.1** kW
